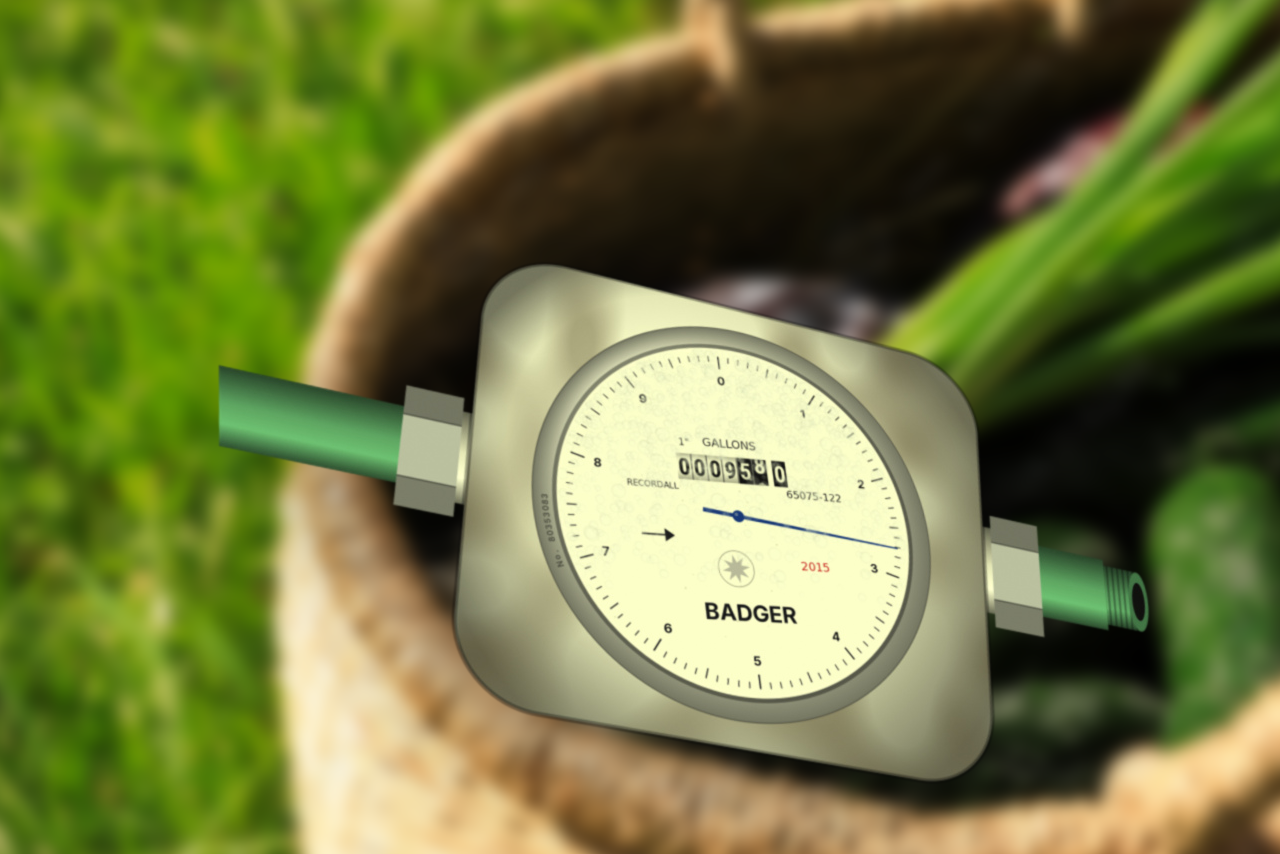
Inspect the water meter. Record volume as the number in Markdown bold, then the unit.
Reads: **9582.7** gal
